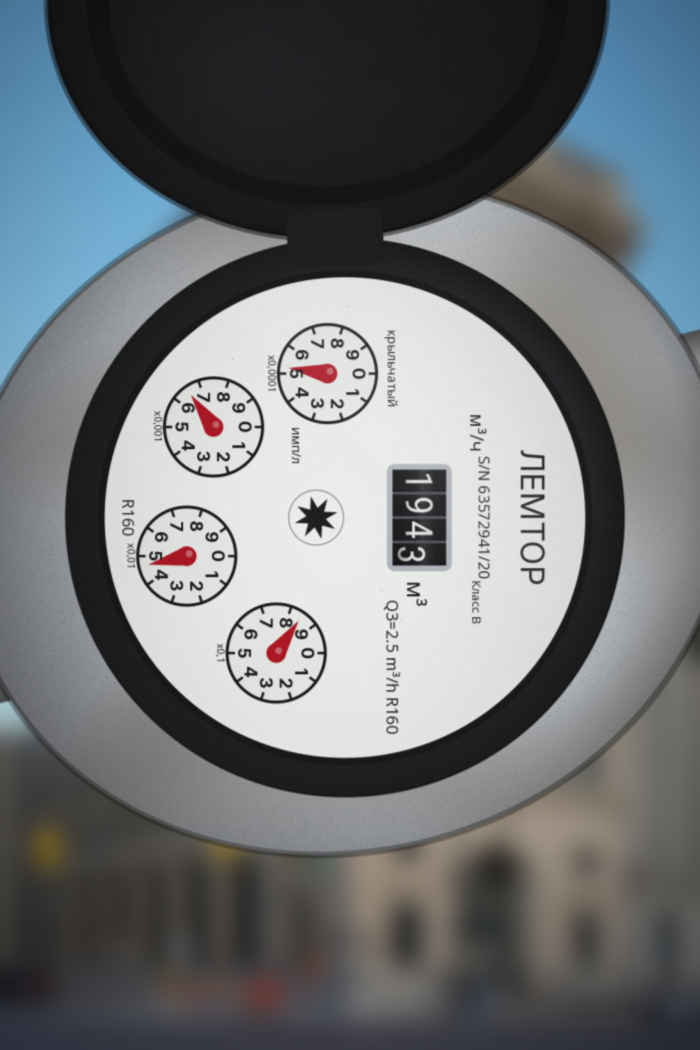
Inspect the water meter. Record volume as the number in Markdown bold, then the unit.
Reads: **1942.8465** m³
